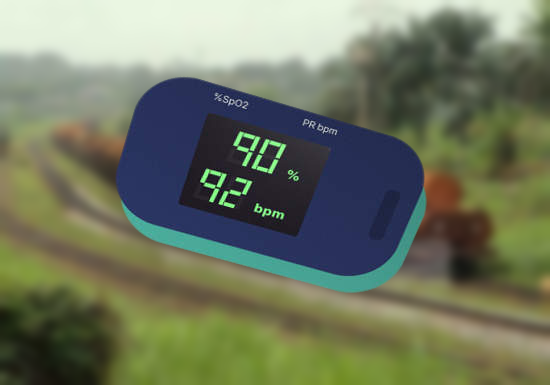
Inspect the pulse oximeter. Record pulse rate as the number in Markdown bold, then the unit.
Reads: **92** bpm
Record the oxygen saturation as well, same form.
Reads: **90** %
